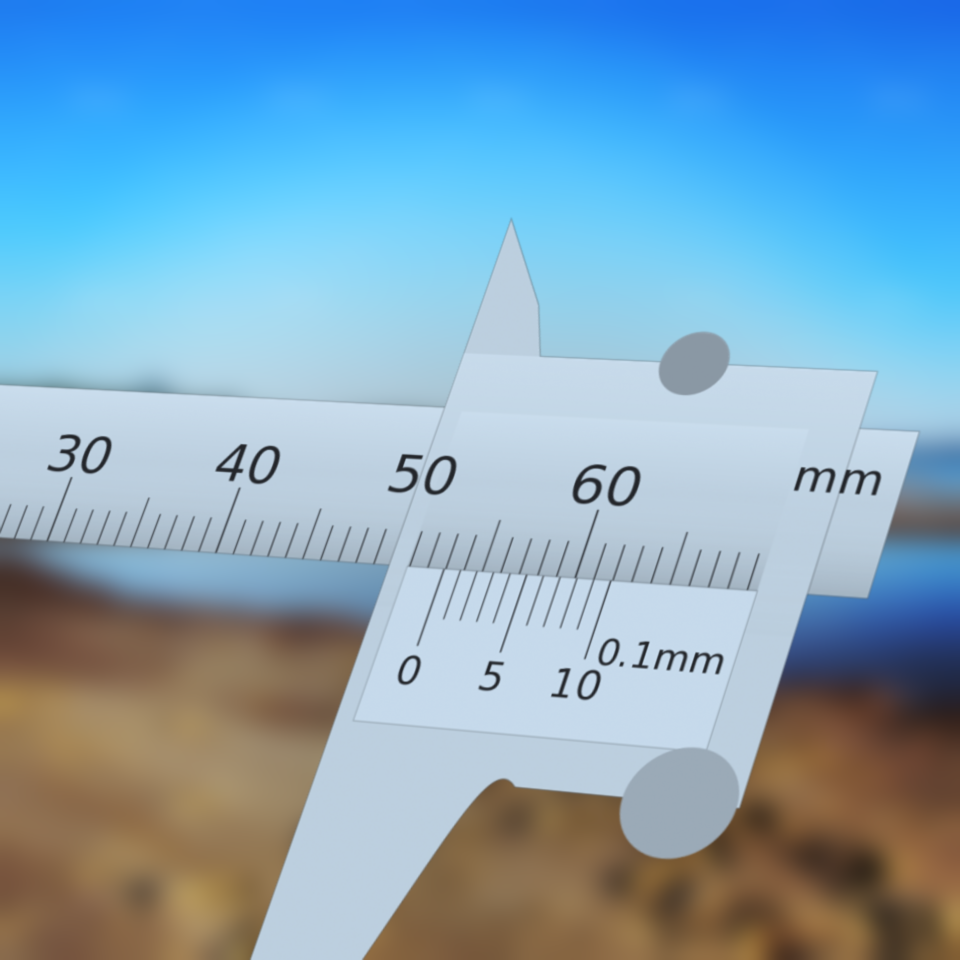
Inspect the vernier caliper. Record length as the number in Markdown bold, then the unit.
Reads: **52.9** mm
